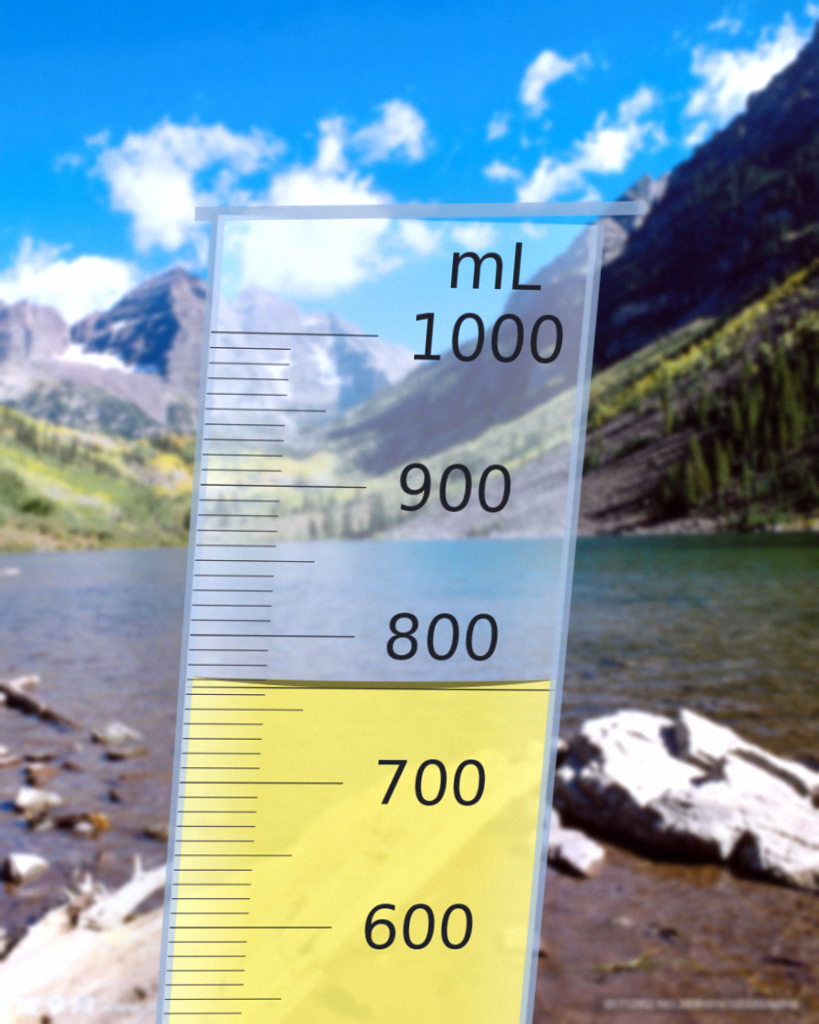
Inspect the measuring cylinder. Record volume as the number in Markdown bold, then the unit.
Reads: **765** mL
